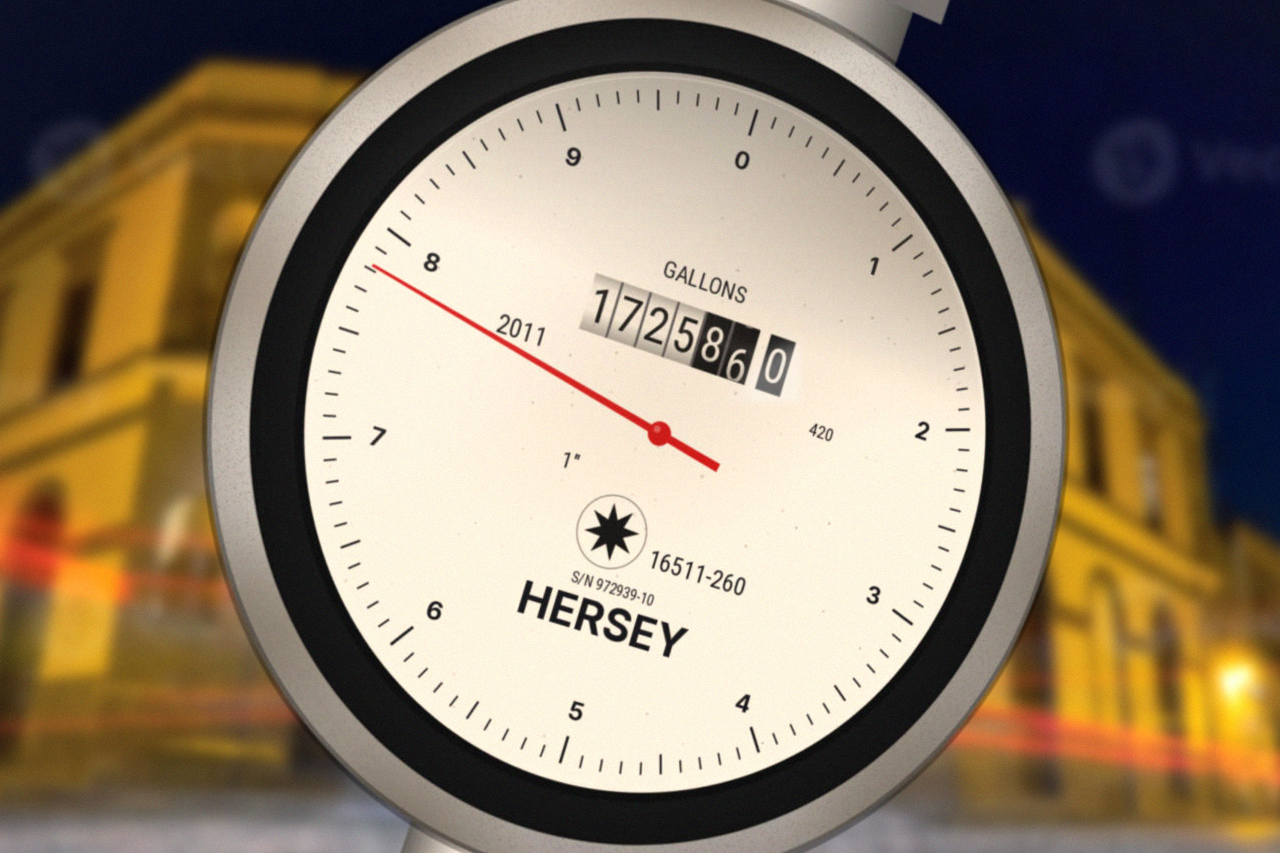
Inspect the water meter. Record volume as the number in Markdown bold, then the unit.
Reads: **1725857.8** gal
